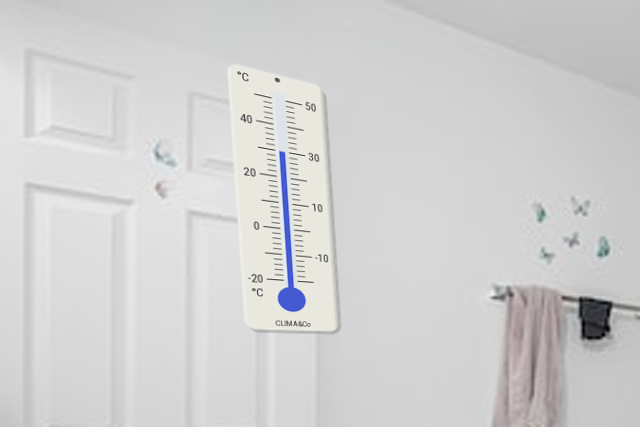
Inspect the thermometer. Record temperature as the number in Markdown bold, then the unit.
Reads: **30** °C
